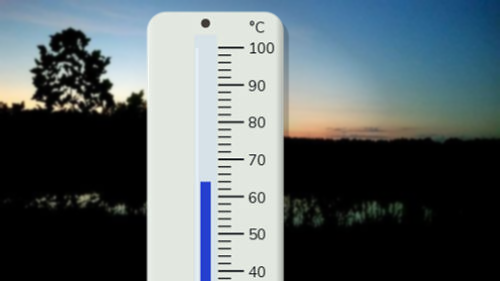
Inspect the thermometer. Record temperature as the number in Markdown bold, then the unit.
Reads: **64** °C
